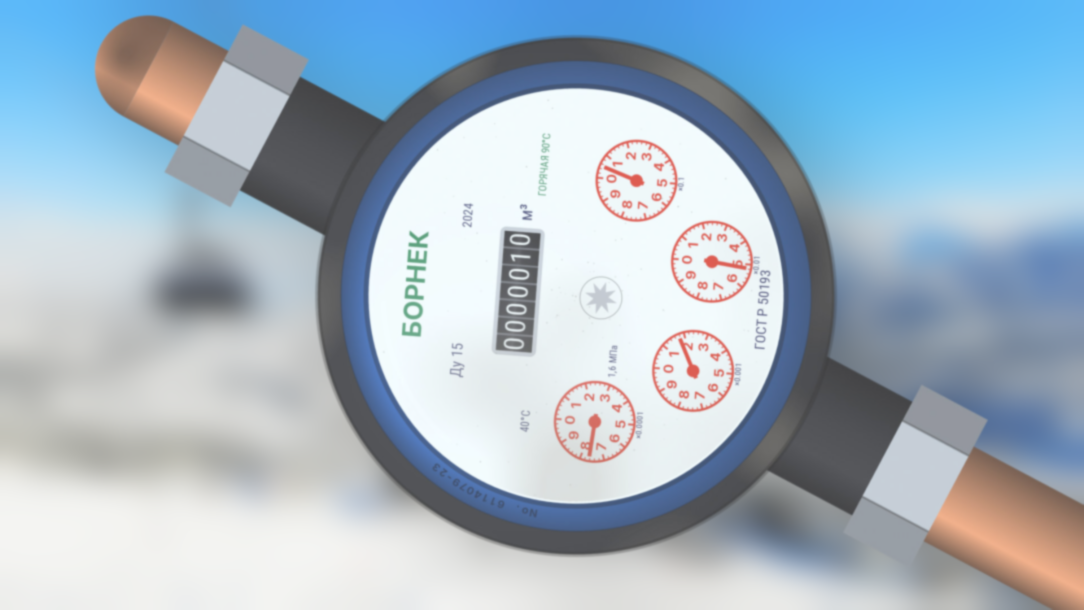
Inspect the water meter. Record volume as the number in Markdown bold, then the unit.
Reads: **10.0517** m³
